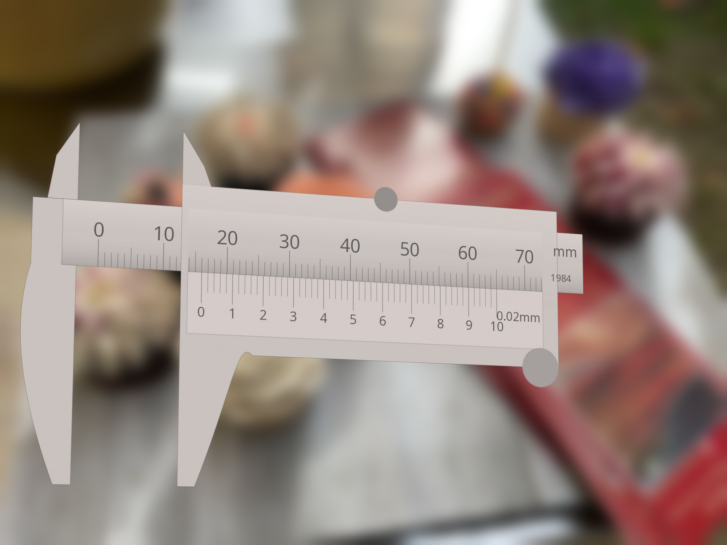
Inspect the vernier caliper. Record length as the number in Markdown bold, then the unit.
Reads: **16.0** mm
